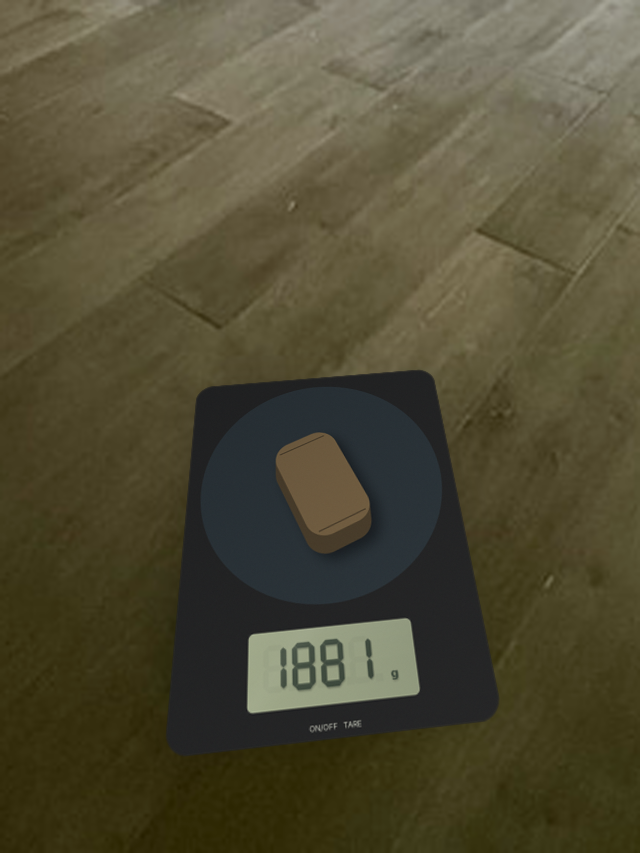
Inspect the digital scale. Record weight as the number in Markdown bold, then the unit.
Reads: **1881** g
